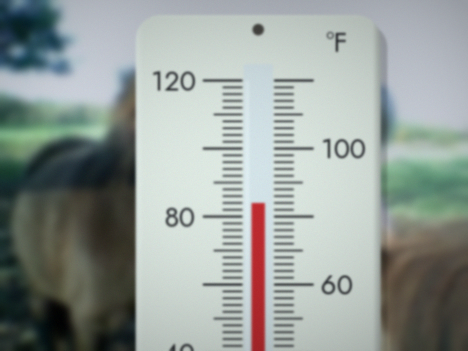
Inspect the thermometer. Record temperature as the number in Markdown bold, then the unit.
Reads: **84** °F
